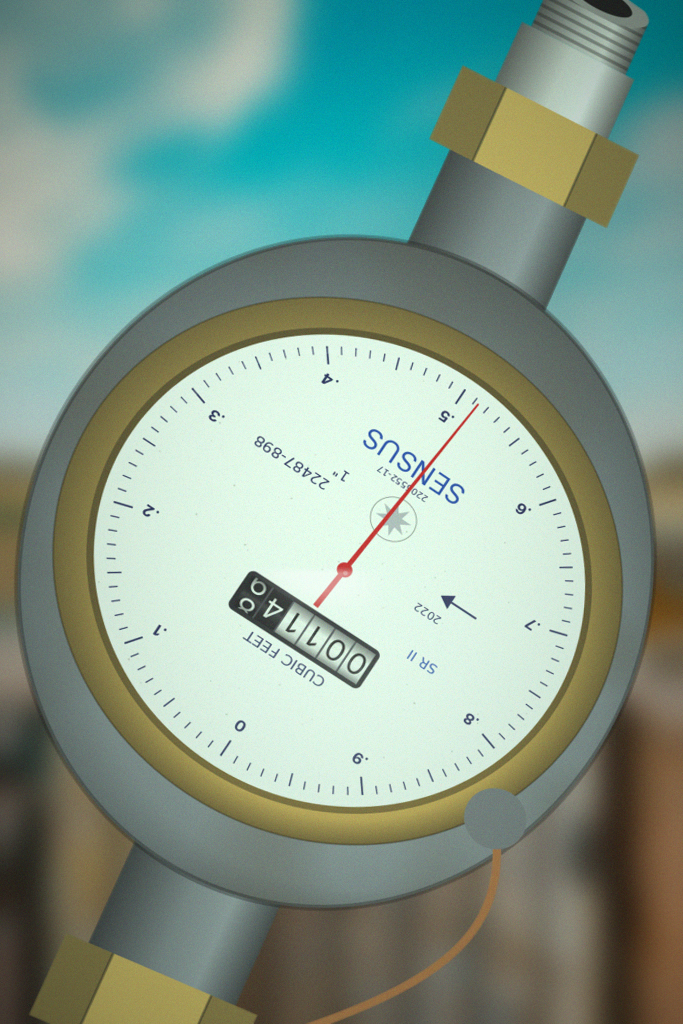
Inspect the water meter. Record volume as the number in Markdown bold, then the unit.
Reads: **1148.51** ft³
